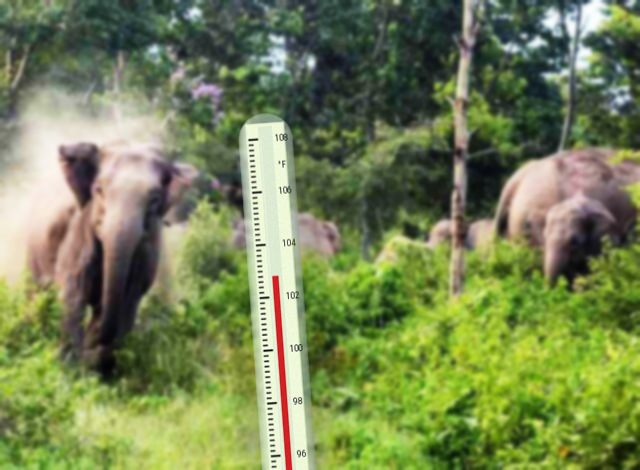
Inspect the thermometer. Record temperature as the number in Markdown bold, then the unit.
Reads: **102.8** °F
